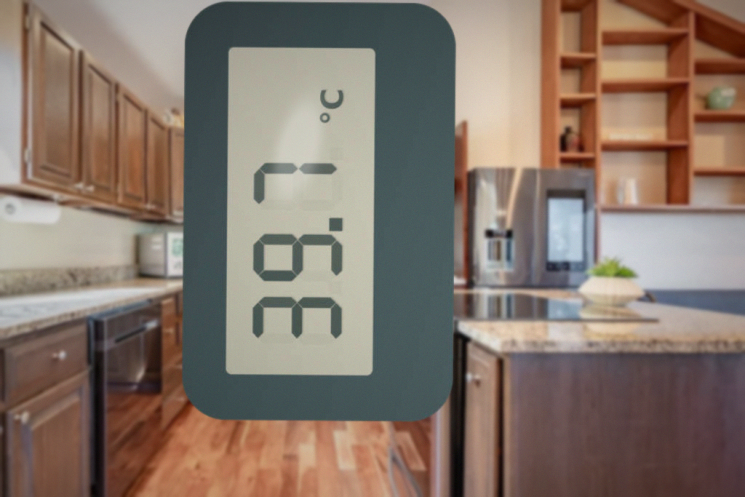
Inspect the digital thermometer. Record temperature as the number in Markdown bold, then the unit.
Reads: **39.7** °C
